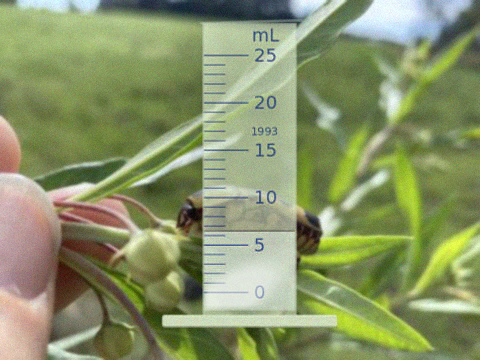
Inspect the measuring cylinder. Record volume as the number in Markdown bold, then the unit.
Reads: **6.5** mL
